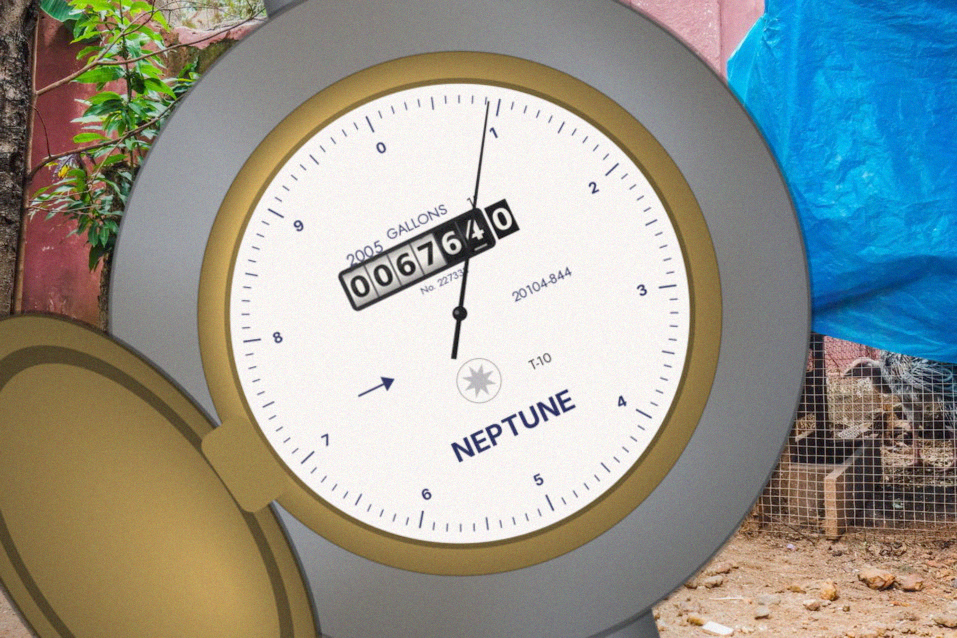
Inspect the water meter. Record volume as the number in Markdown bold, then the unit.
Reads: **67640.9** gal
